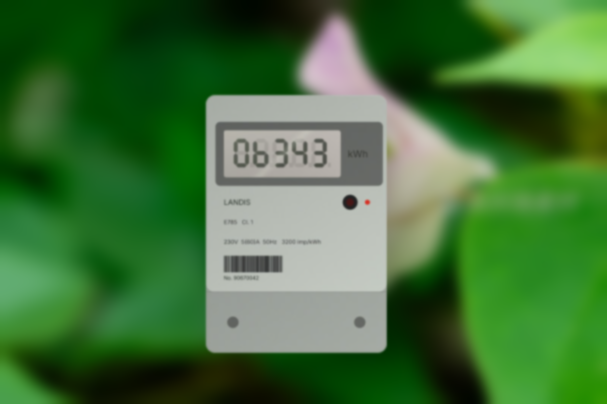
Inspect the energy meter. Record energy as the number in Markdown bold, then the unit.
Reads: **6343** kWh
